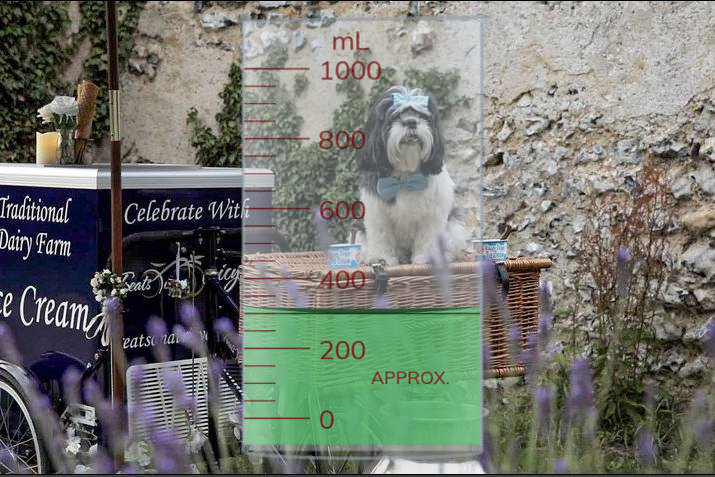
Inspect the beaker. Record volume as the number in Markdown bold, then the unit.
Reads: **300** mL
